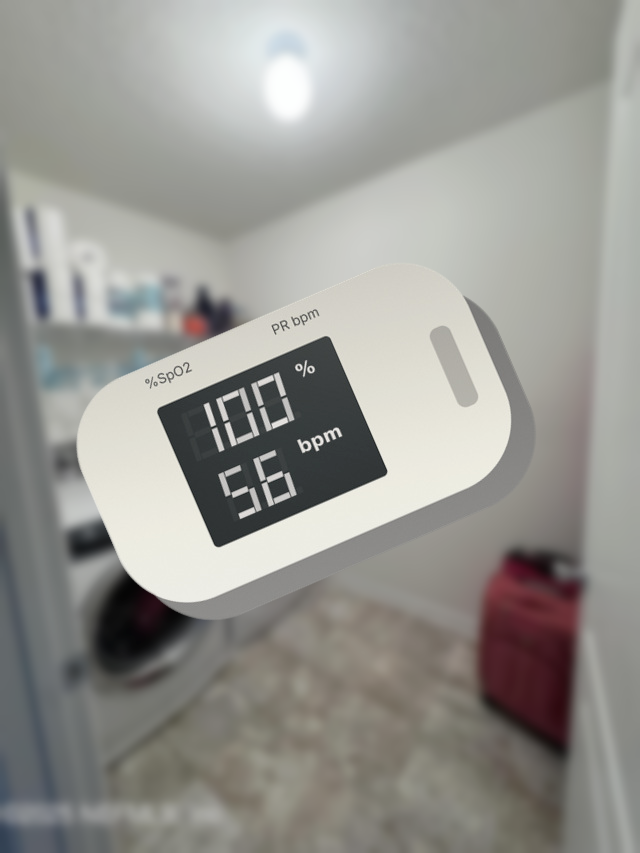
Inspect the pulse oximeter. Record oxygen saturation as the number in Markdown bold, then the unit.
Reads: **100** %
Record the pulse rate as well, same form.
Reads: **56** bpm
